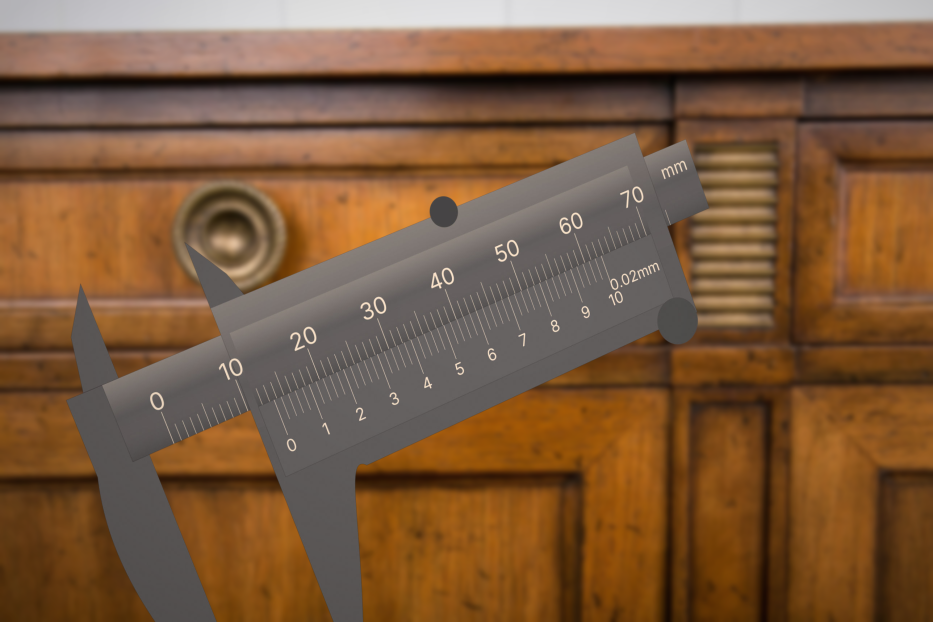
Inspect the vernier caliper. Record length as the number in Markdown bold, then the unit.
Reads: **13.6** mm
